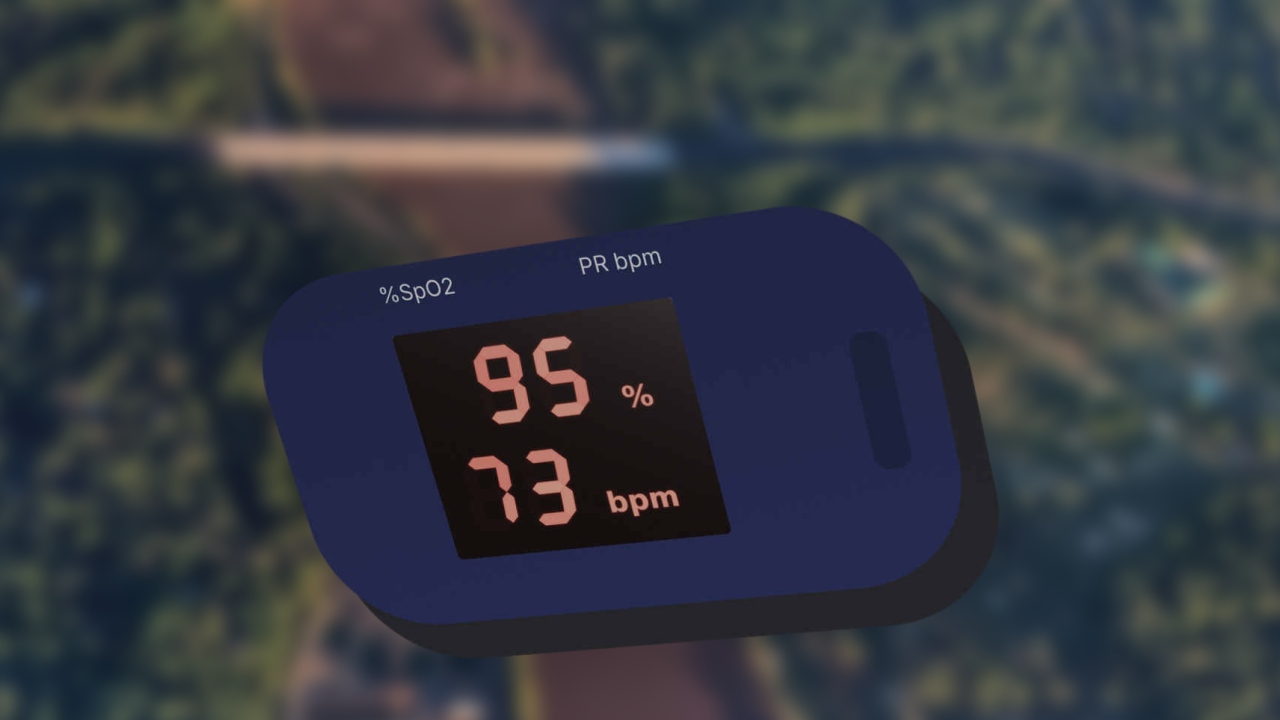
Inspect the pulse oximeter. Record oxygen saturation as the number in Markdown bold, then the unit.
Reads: **95** %
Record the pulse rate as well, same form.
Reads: **73** bpm
